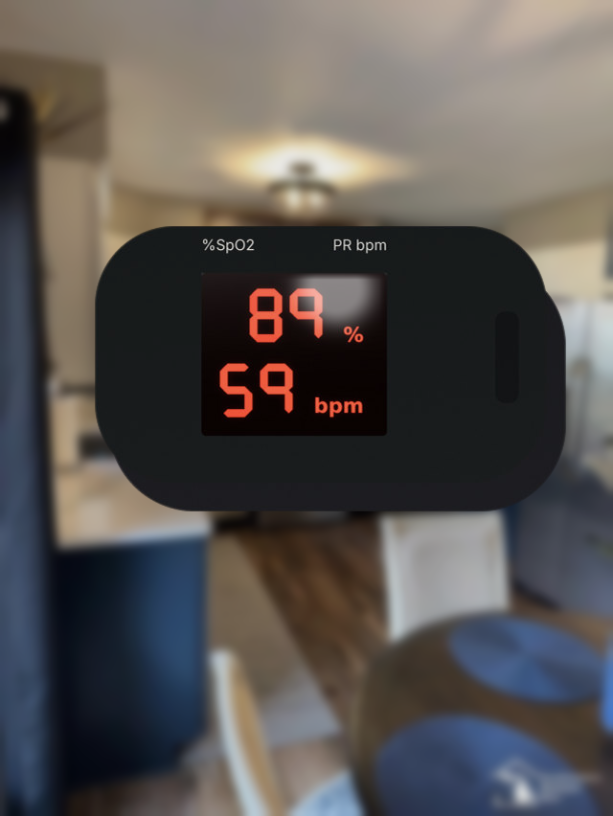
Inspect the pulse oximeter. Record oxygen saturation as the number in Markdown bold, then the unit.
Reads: **89** %
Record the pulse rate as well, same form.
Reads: **59** bpm
